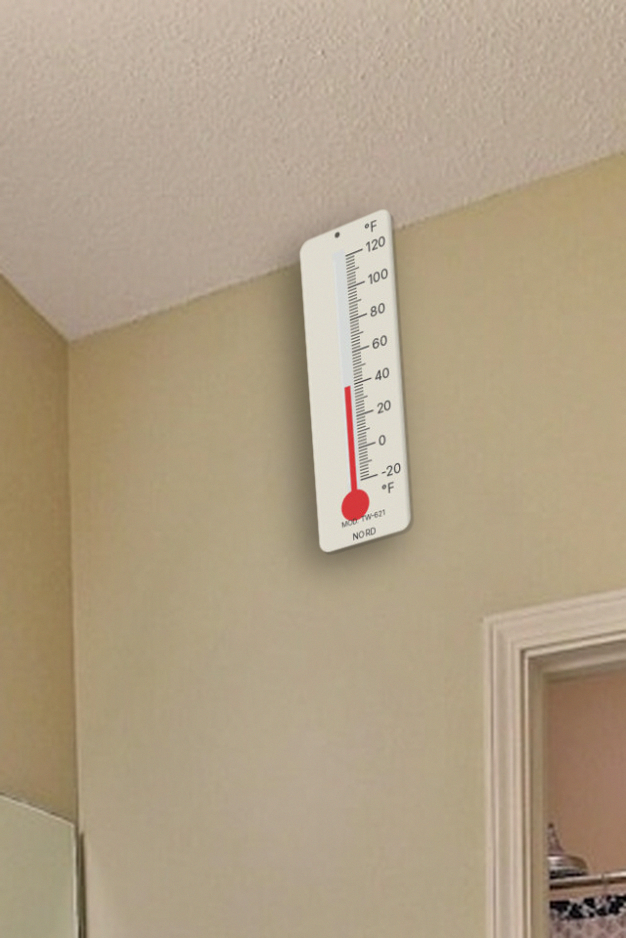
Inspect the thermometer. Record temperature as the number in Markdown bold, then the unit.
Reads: **40** °F
